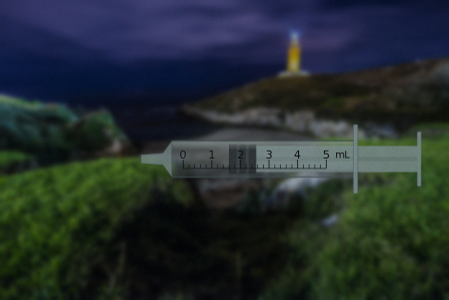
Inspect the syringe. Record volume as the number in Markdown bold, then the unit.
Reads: **1.6** mL
